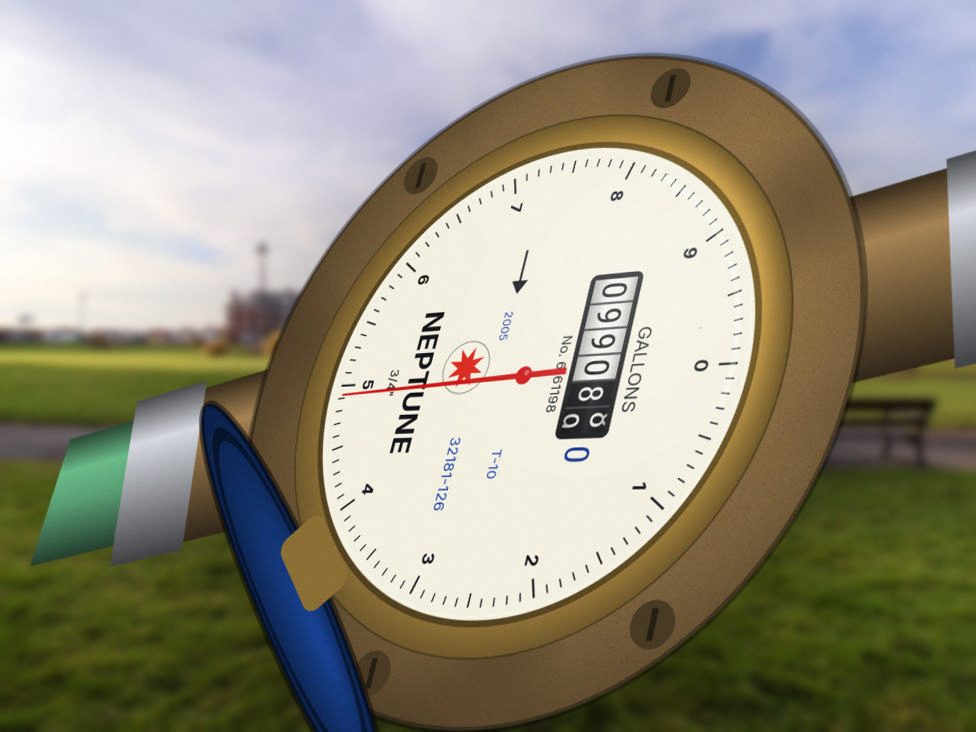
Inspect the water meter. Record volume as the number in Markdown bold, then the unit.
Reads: **990884.9** gal
